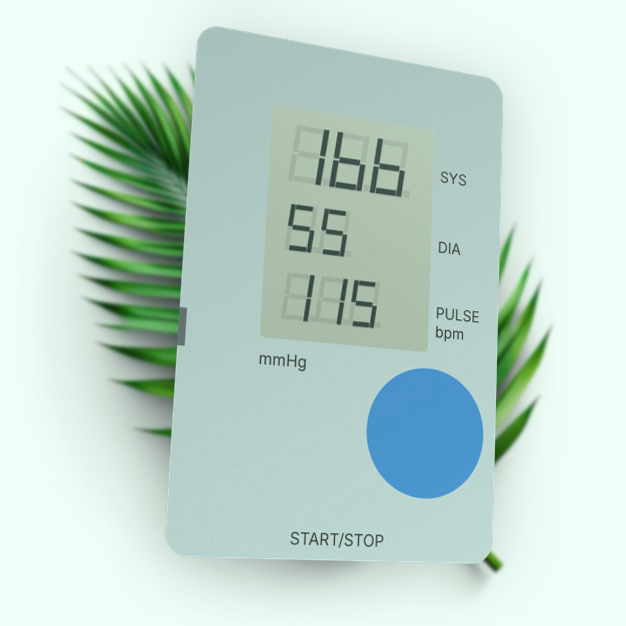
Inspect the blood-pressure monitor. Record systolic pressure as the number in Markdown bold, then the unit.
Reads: **166** mmHg
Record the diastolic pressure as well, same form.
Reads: **55** mmHg
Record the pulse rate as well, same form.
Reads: **115** bpm
